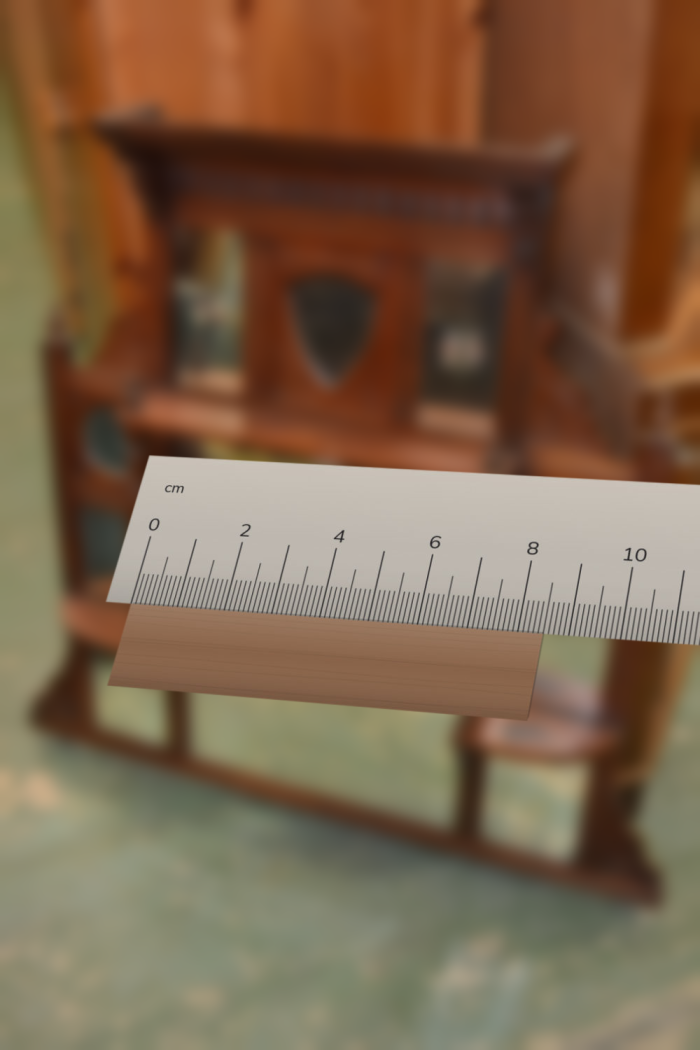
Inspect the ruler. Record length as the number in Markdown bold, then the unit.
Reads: **8.5** cm
